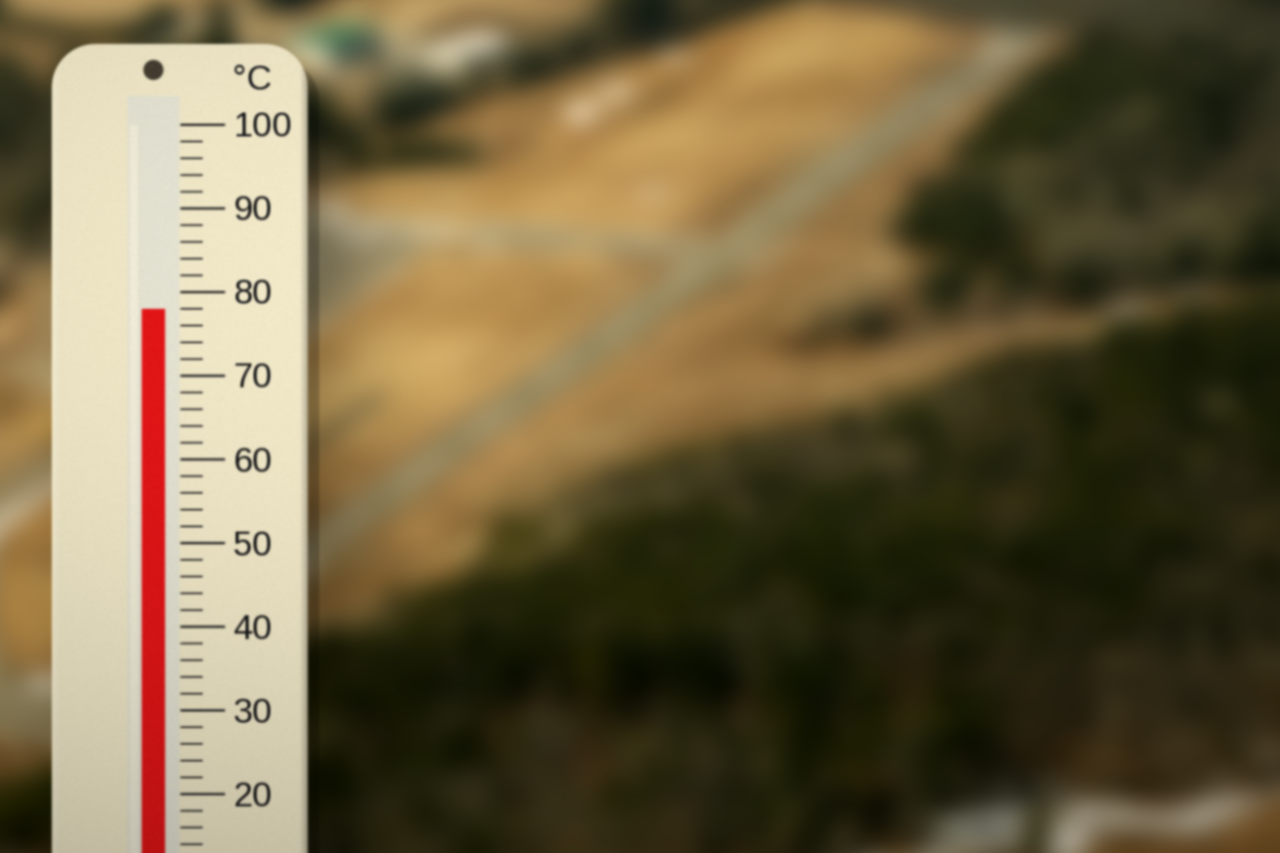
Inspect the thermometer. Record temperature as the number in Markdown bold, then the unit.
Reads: **78** °C
